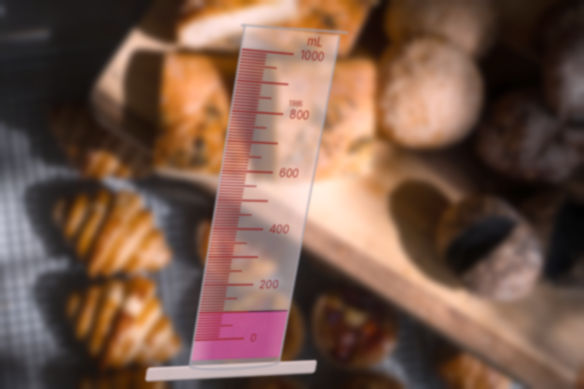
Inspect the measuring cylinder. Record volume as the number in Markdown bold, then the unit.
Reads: **100** mL
